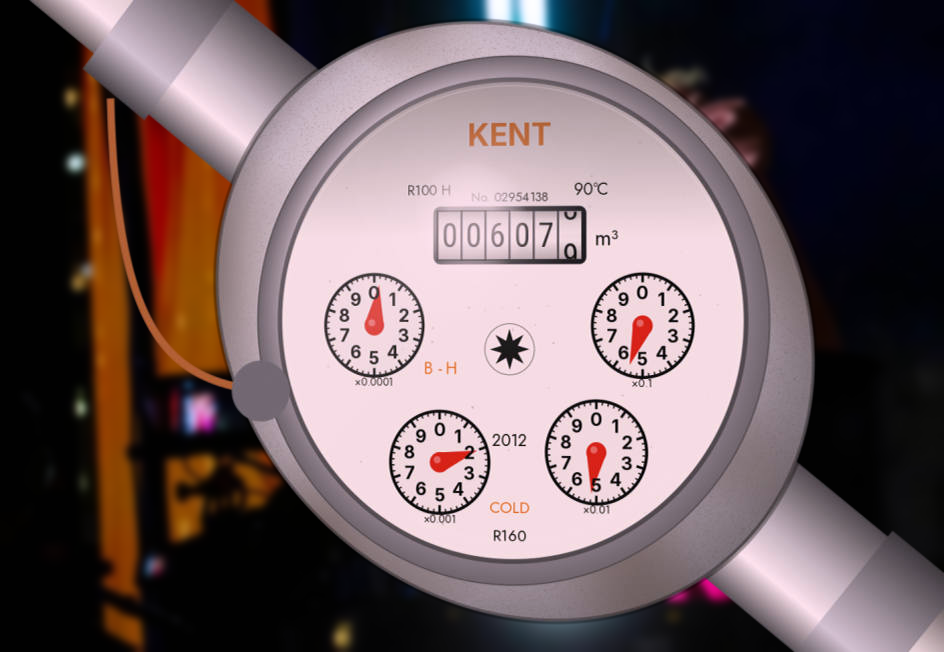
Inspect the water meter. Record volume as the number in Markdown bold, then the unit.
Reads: **6078.5520** m³
